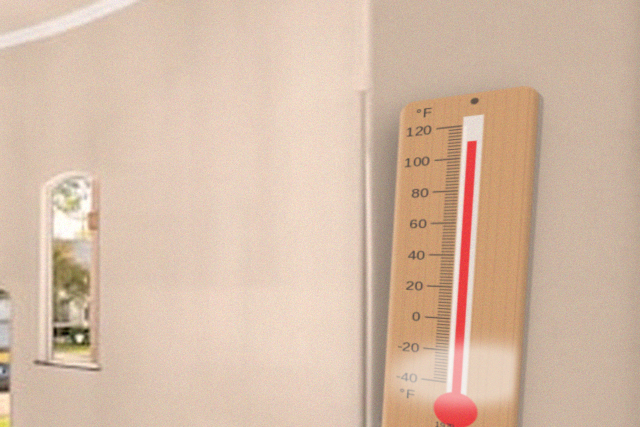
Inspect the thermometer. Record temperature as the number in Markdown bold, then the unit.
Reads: **110** °F
